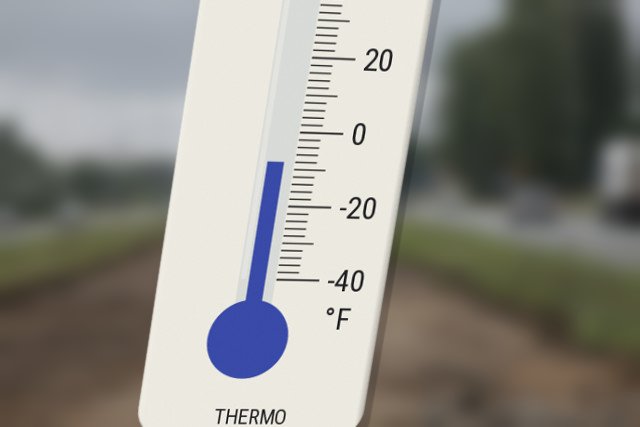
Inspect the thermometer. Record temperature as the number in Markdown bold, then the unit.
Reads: **-8** °F
